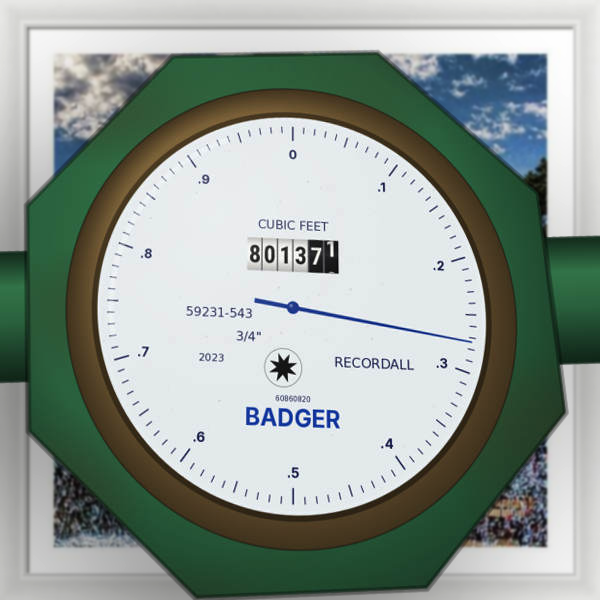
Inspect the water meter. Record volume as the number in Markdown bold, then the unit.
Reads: **801371.27** ft³
